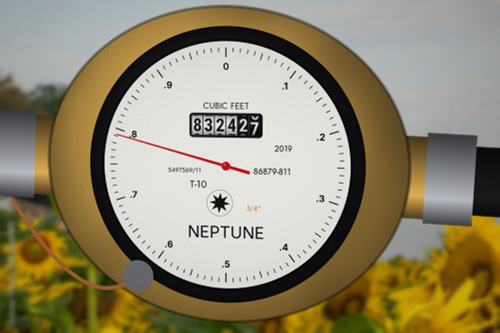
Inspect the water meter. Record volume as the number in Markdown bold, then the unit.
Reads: **832426.79** ft³
